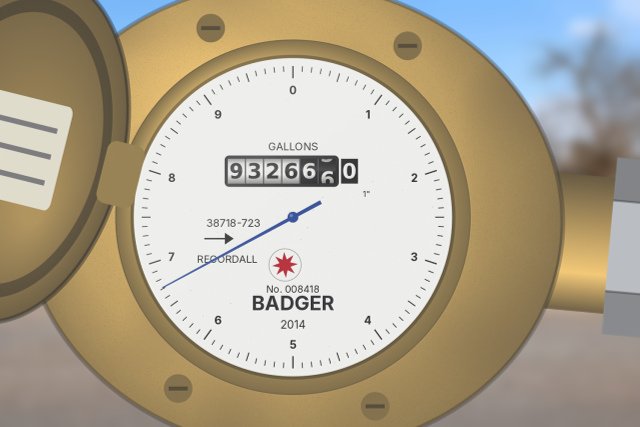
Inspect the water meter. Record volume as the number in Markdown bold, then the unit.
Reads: **9326656.7** gal
